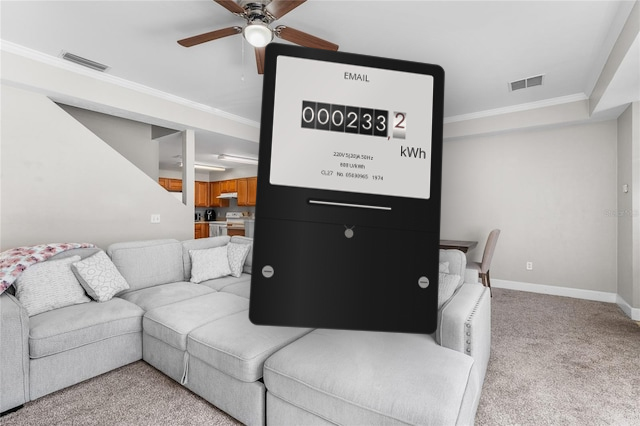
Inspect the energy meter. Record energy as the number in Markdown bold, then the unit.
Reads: **233.2** kWh
